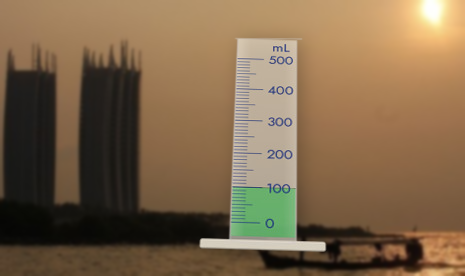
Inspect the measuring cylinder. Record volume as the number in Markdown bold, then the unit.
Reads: **100** mL
